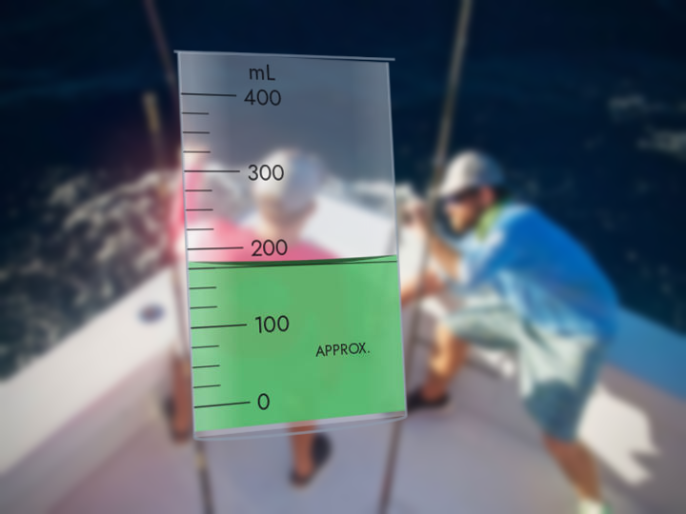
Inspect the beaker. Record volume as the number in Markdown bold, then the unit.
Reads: **175** mL
